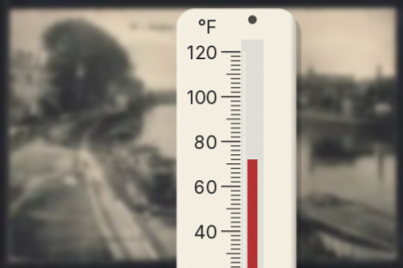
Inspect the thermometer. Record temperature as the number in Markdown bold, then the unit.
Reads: **72** °F
